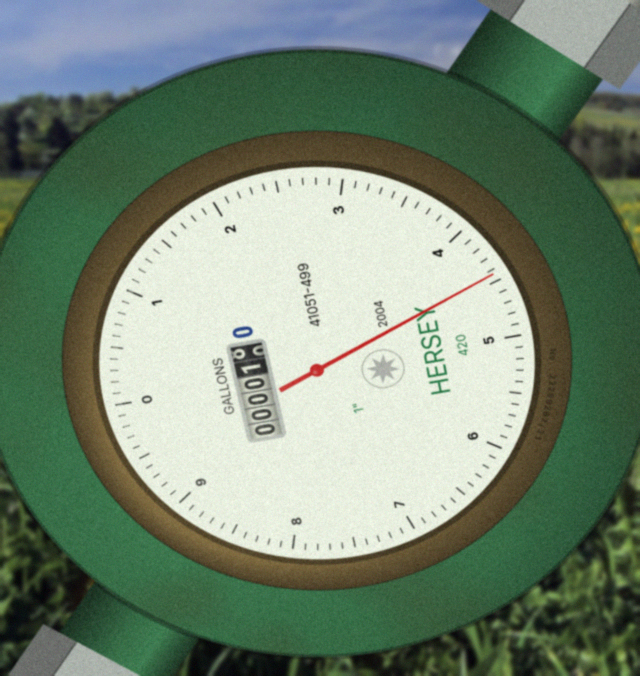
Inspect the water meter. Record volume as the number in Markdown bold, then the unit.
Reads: **184.4** gal
